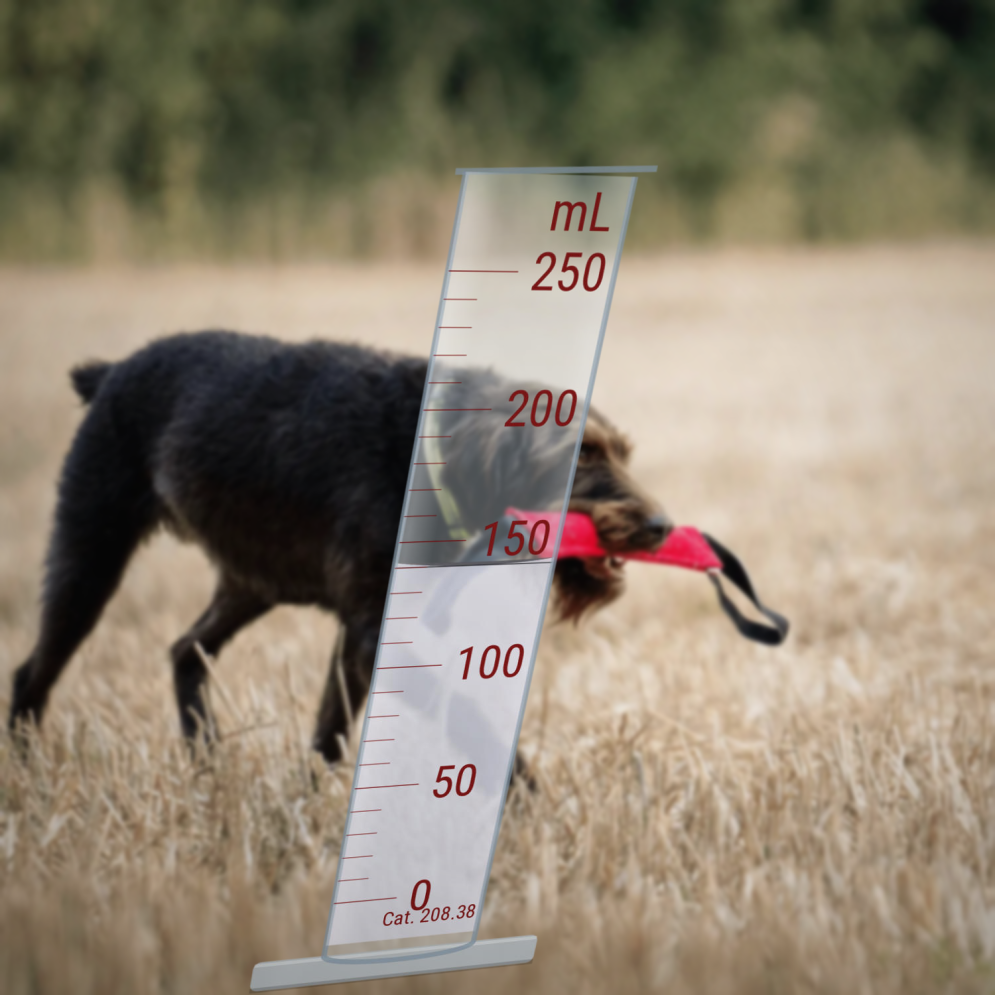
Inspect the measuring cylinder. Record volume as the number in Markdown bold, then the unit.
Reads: **140** mL
